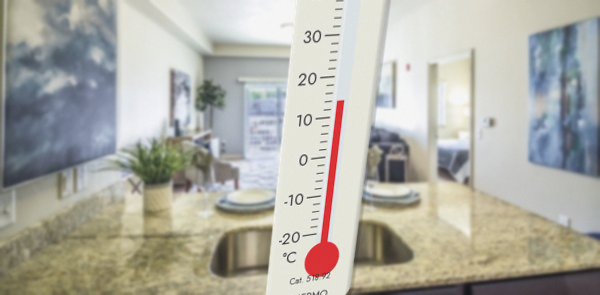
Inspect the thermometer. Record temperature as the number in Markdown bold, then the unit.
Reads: **14** °C
